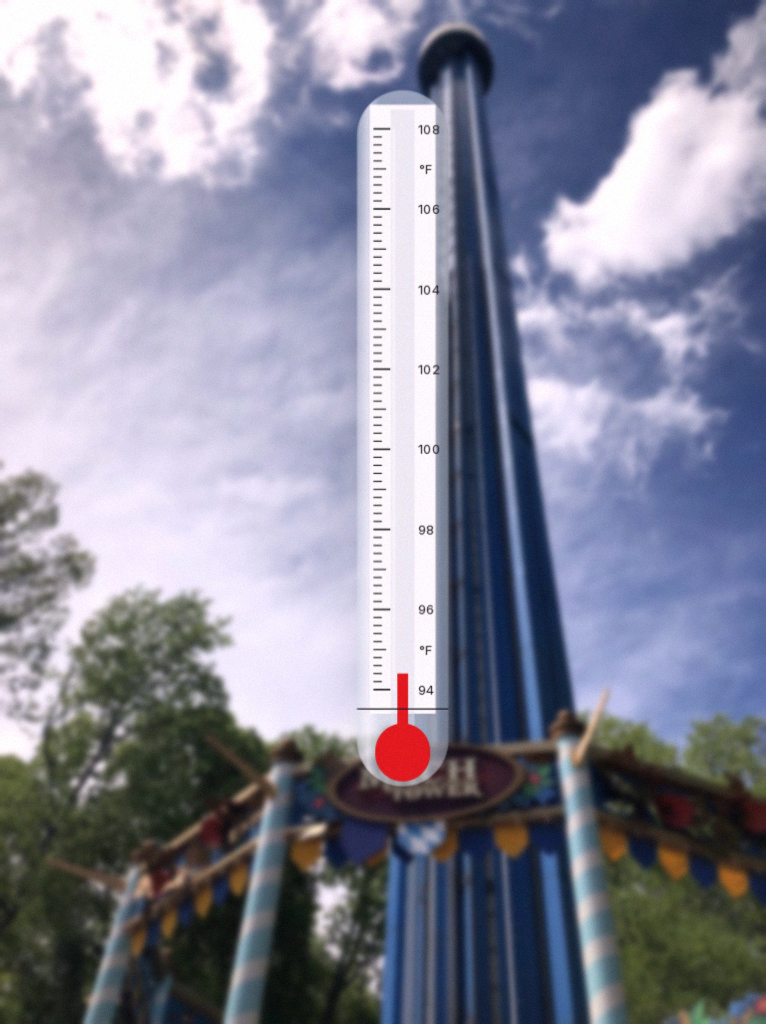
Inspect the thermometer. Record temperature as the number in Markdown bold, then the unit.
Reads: **94.4** °F
